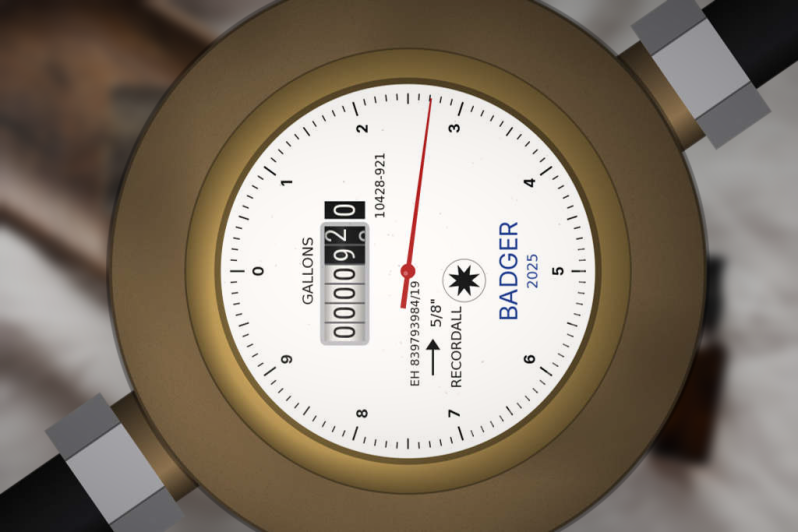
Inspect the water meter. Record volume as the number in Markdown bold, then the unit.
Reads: **922.7** gal
